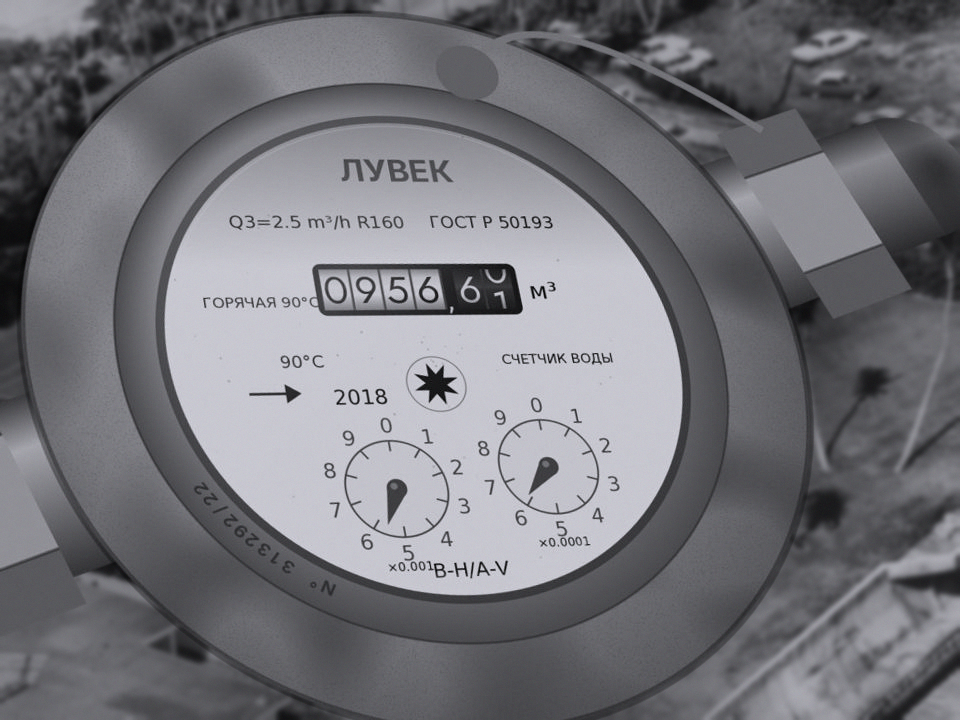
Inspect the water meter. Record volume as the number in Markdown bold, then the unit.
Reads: **956.6056** m³
